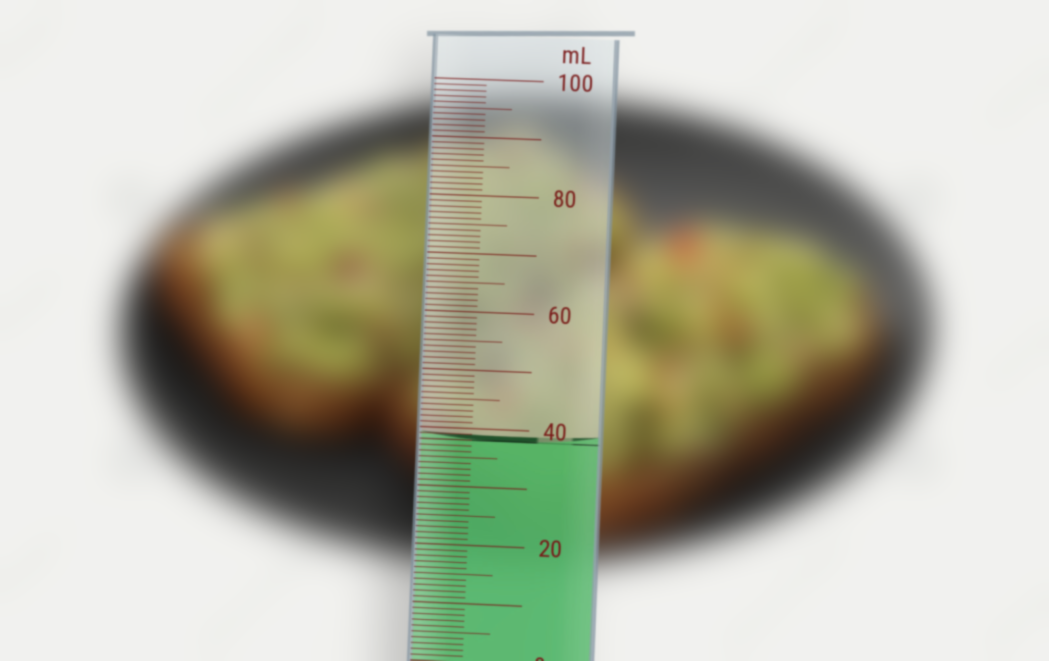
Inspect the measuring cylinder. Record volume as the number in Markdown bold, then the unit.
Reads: **38** mL
